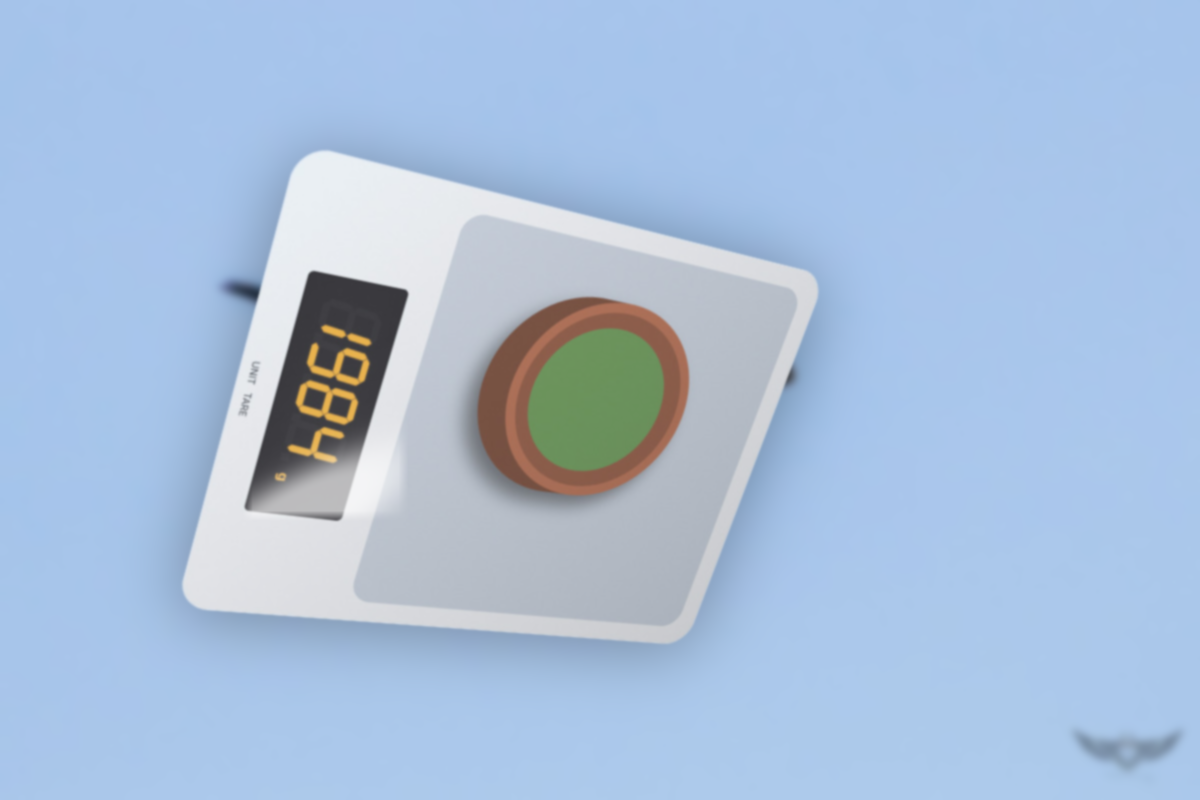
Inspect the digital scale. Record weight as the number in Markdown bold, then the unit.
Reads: **1984** g
